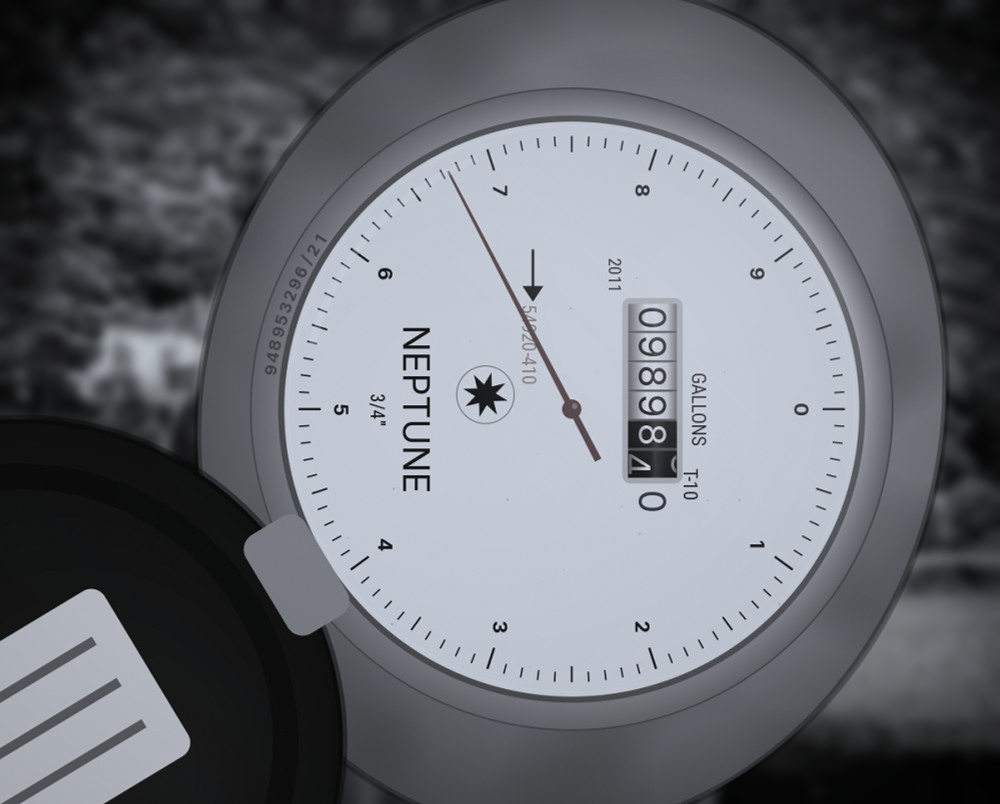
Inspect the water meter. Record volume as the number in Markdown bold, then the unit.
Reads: **989836.7** gal
